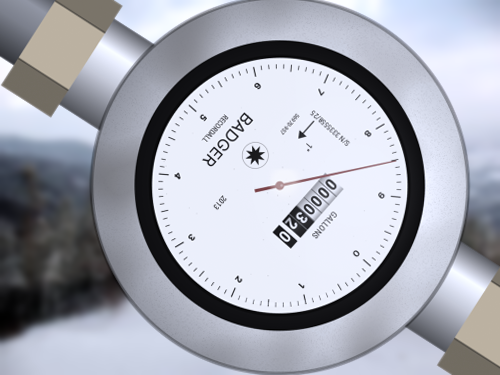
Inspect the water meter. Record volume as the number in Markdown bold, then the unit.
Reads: **318.5** gal
